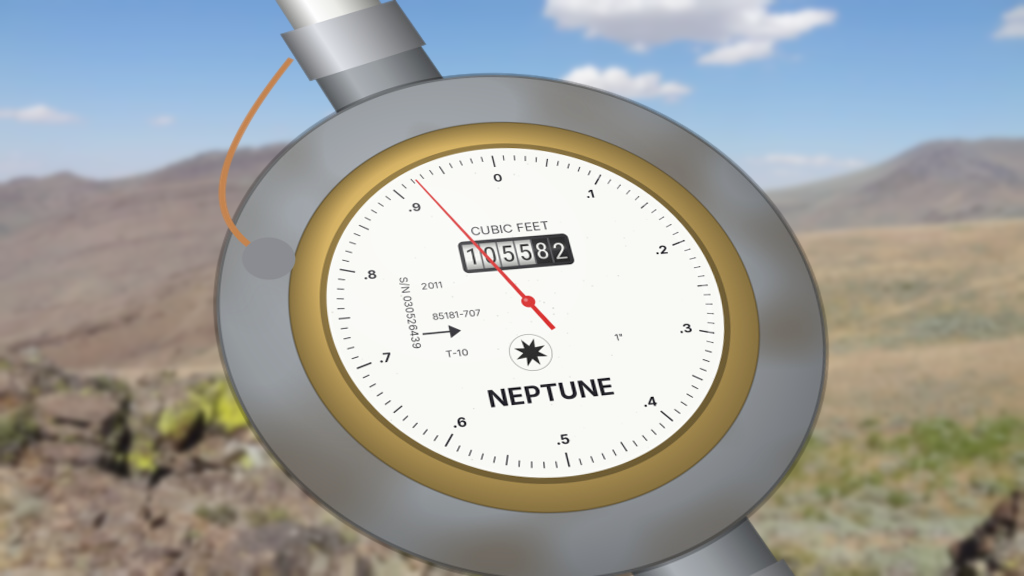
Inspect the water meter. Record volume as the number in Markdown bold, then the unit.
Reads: **105581.92** ft³
